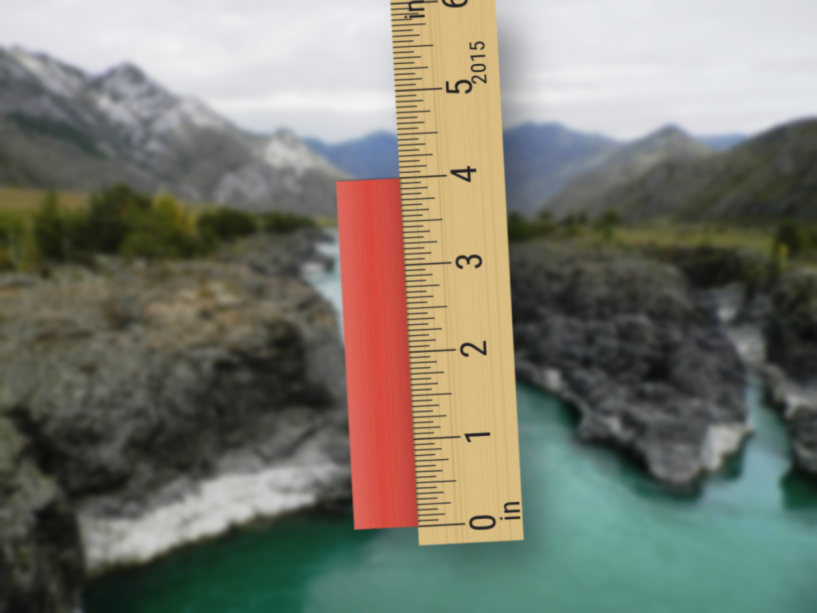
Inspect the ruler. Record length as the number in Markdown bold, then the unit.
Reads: **4** in
